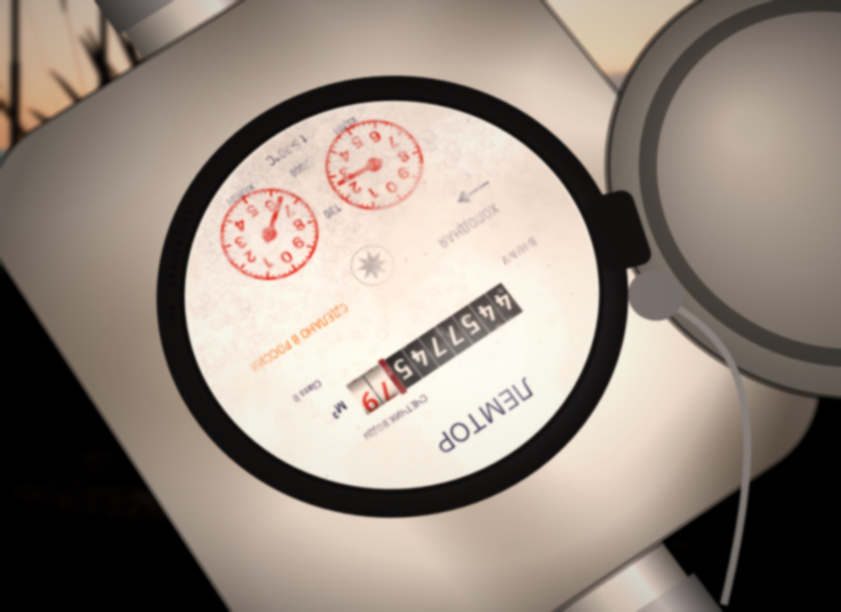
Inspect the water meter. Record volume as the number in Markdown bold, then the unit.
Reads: **4457745.7926** m³
